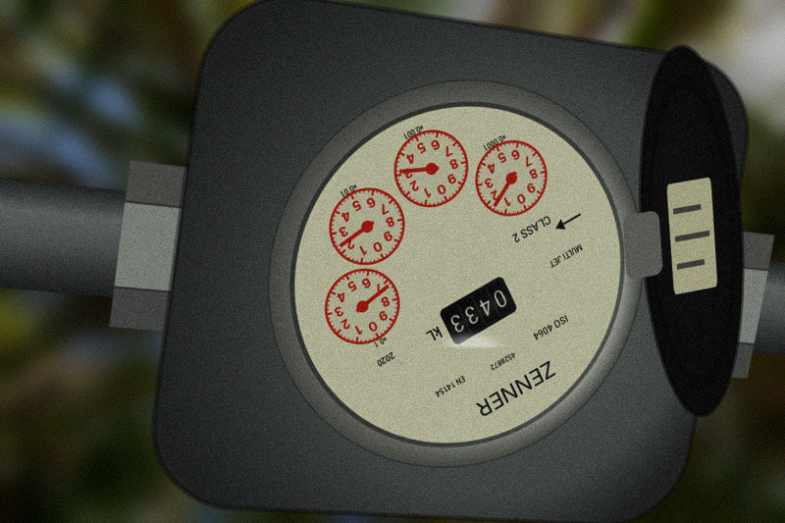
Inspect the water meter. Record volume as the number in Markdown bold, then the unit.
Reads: **433.7231** kL
